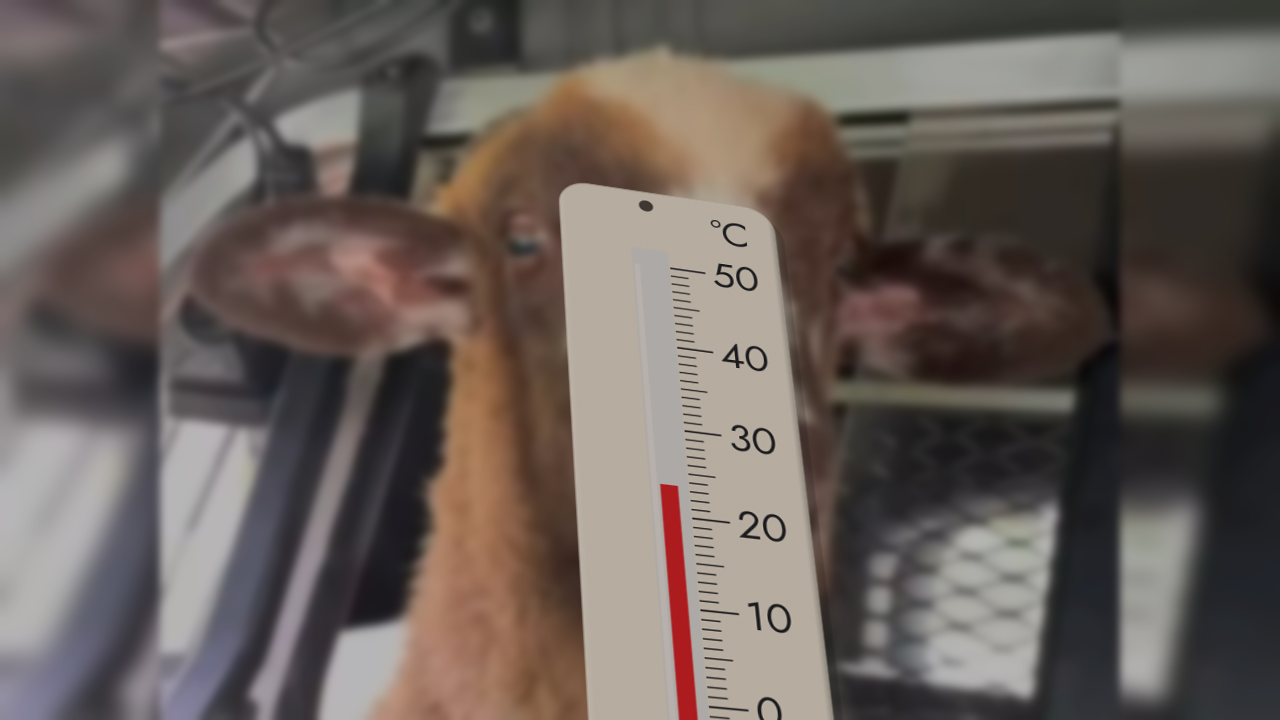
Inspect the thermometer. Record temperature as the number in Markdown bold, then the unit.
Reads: **23.5** °C
